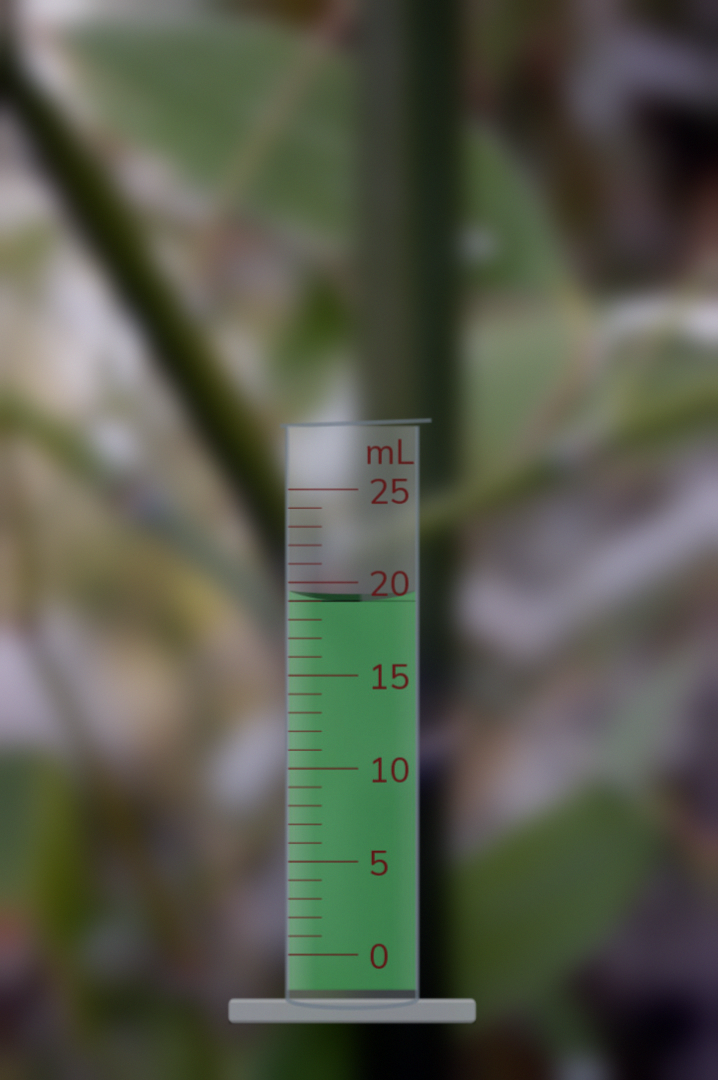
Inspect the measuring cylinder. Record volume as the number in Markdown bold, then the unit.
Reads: **19** mL
